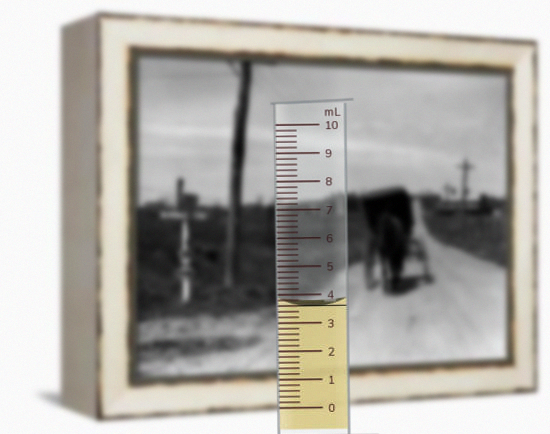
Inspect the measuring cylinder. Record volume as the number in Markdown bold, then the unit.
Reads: **3.6** mL
